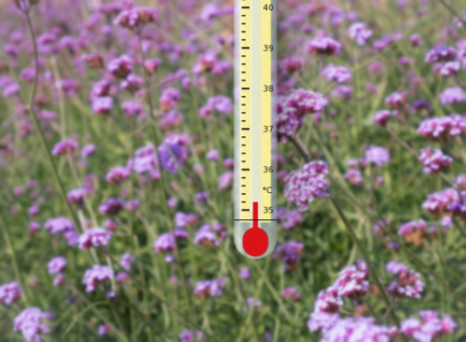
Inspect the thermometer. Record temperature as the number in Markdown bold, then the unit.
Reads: **35.2** °C
